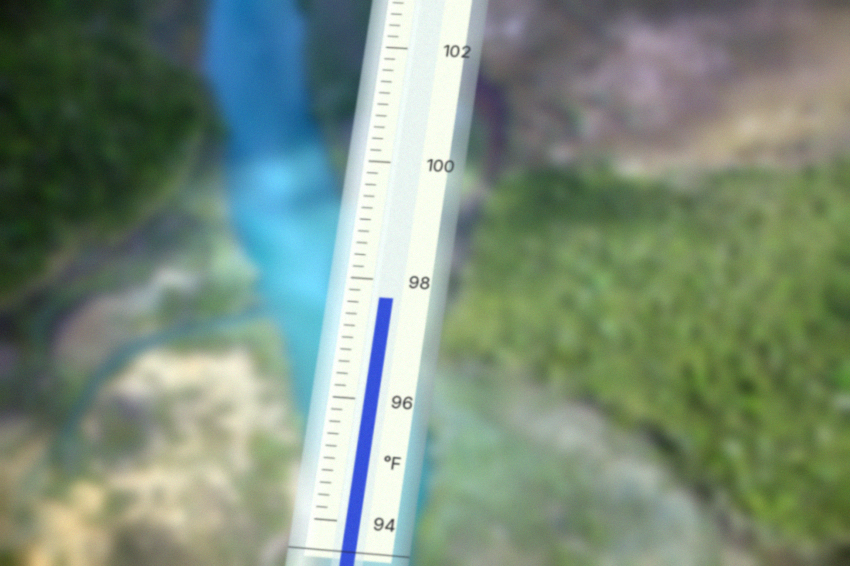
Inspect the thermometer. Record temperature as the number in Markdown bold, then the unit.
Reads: **97.7** °F
